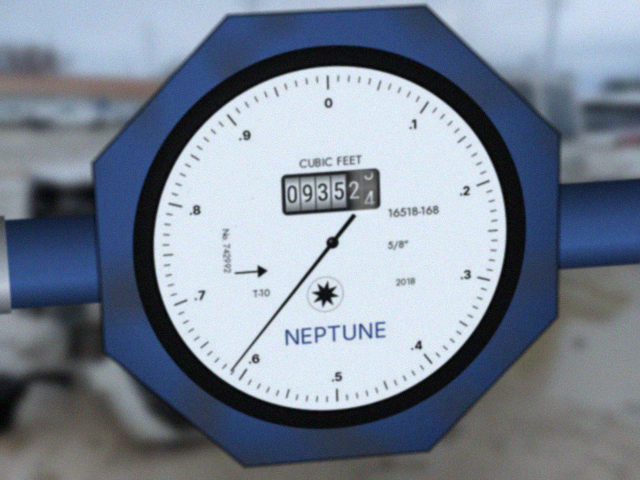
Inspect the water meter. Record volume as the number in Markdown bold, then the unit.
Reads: **93523.61** ft³
